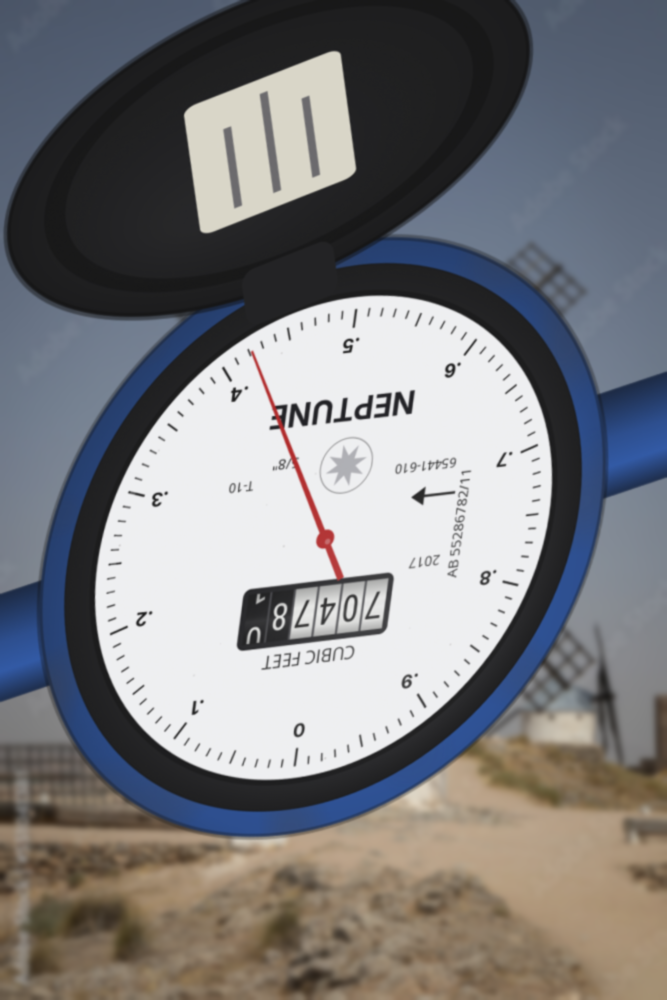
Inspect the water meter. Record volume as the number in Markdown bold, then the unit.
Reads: **704780.42** ft³
